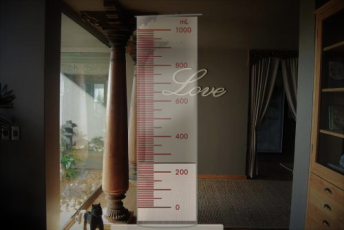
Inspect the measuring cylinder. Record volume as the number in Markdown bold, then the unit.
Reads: **250** mL
